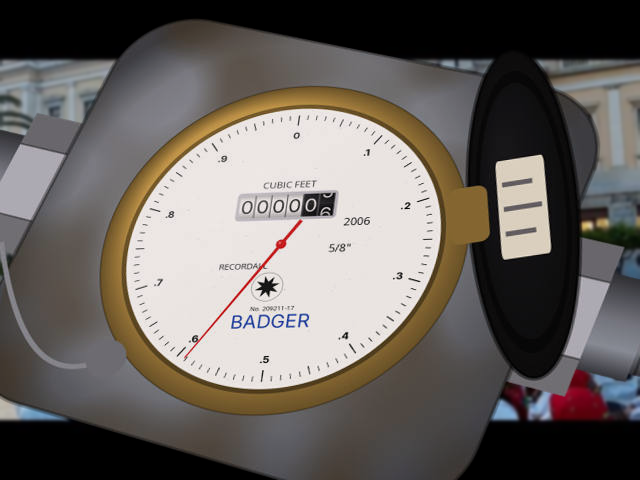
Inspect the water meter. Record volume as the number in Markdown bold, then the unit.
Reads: **5.59** ft³
